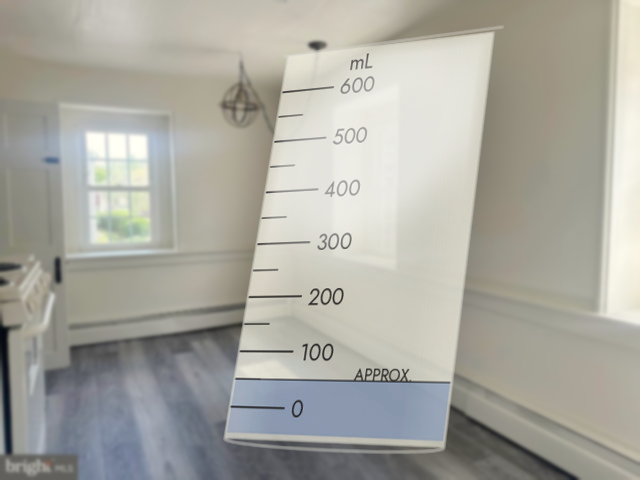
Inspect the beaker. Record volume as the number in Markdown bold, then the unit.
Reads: **50** mL
